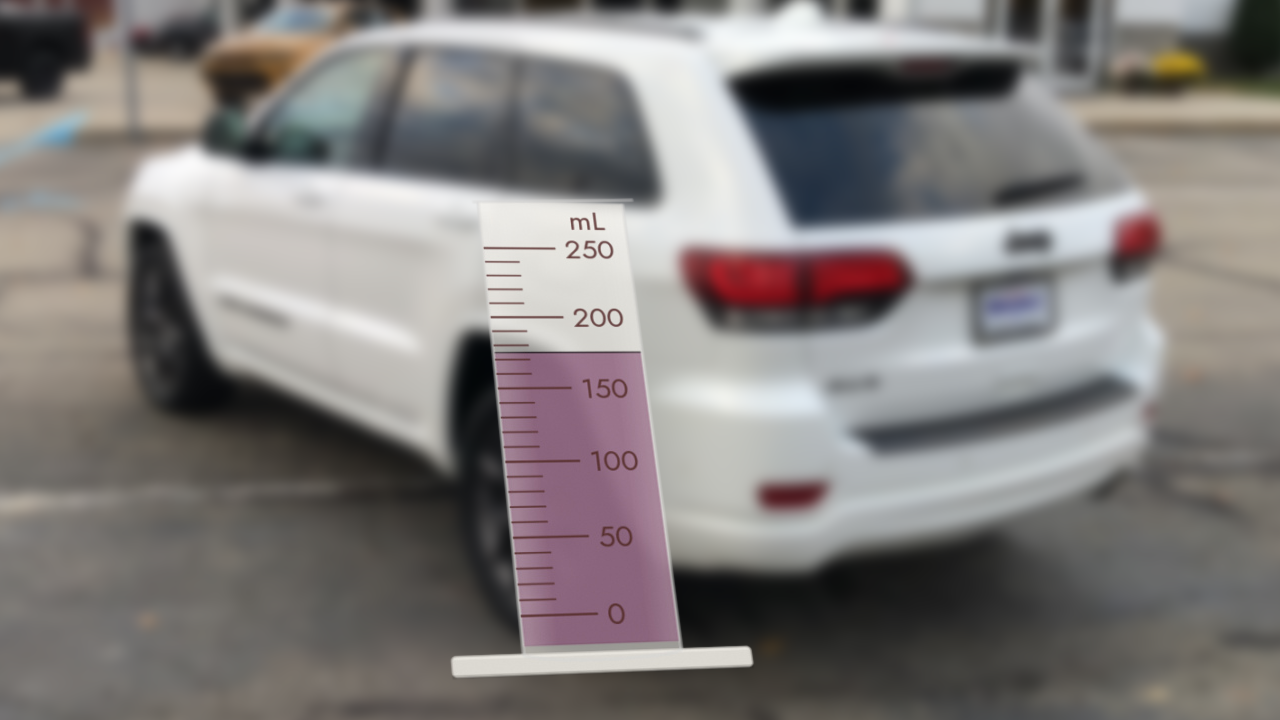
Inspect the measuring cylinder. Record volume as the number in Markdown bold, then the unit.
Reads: **175** mL
